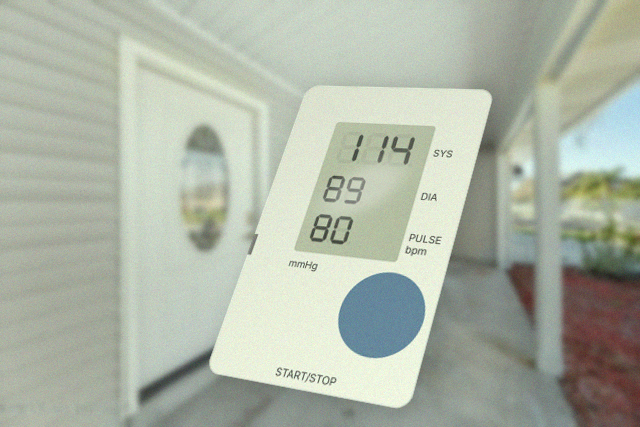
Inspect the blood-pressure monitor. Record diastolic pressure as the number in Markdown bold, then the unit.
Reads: **89** mmHg
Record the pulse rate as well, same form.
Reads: **80** bpm
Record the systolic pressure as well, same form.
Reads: **114** mmHg
